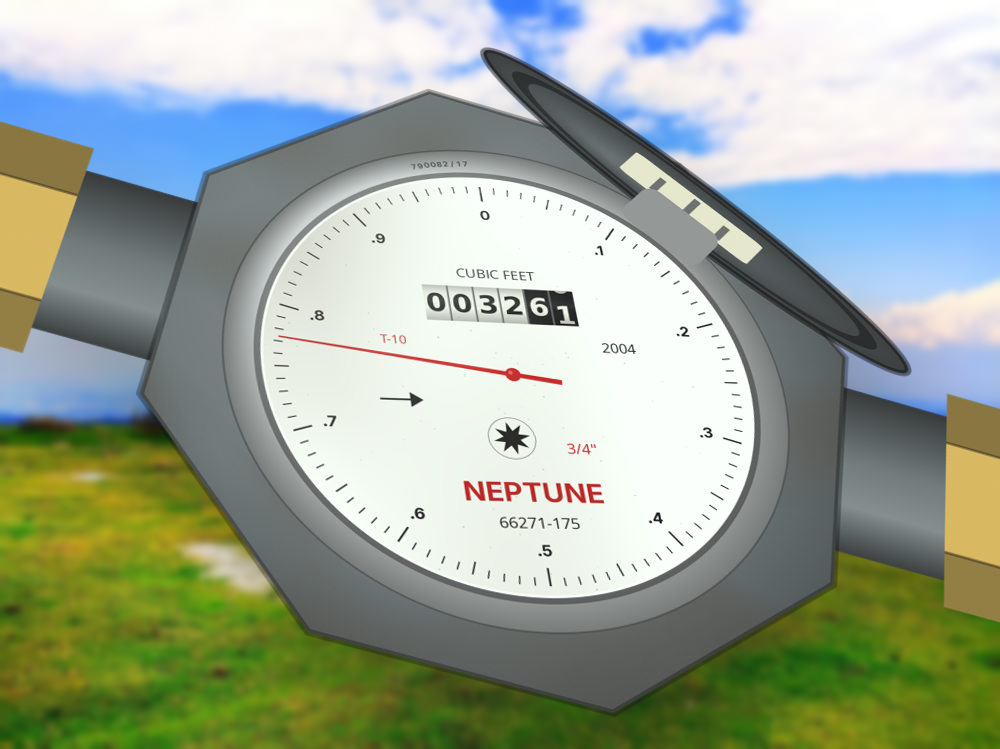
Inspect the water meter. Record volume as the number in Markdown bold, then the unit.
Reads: **3260.77** ft³
